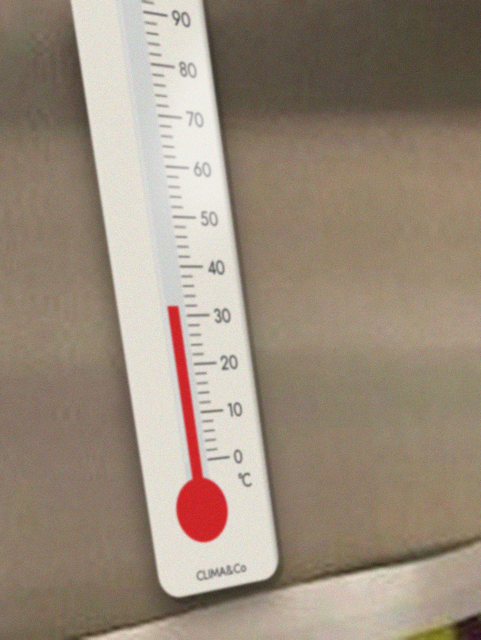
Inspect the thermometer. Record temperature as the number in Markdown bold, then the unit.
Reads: **32** °C
